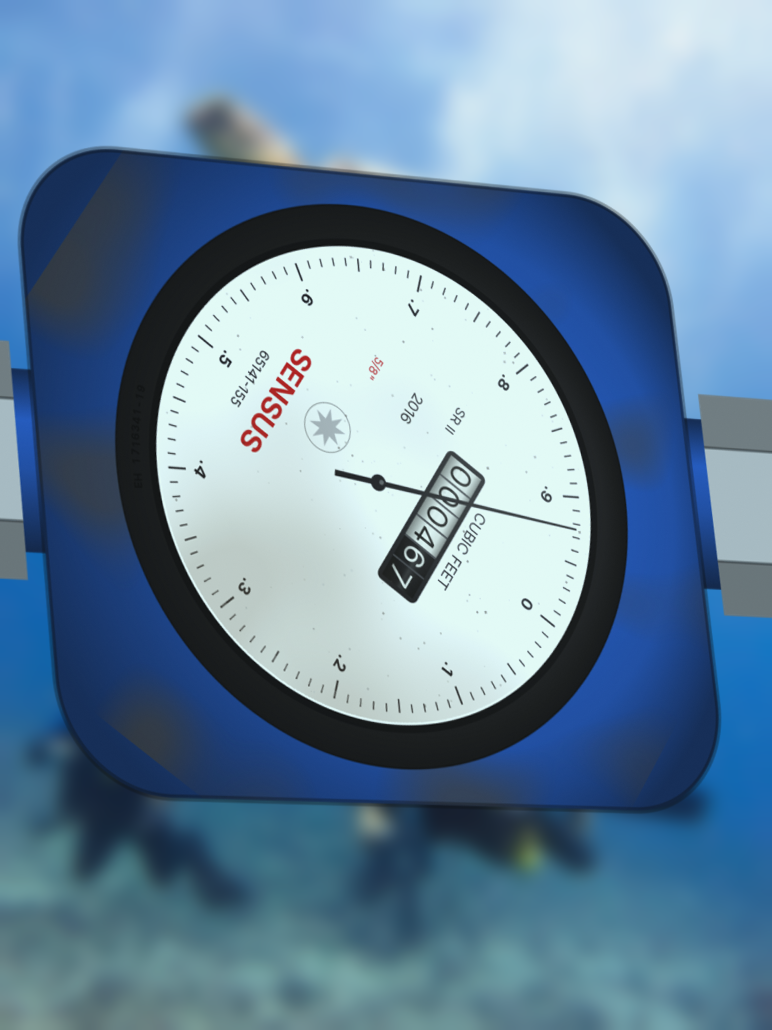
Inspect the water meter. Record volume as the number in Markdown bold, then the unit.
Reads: **466.92** ft³
